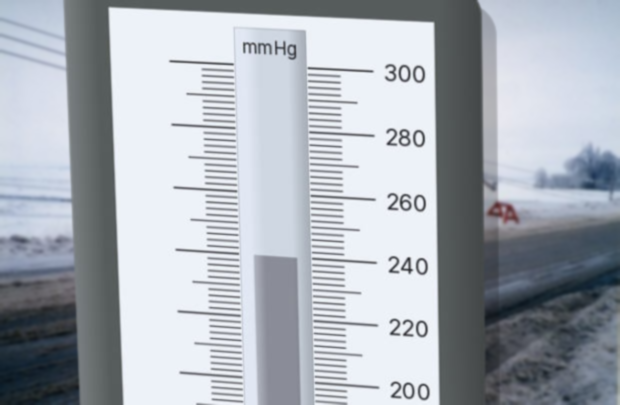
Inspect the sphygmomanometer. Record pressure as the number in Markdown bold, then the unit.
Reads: **240** mmHg
